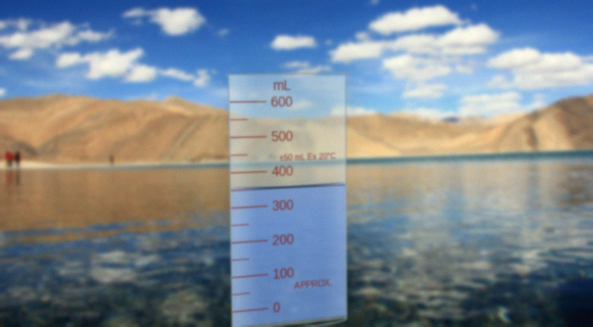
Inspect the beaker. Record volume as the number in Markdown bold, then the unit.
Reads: **350** mL
